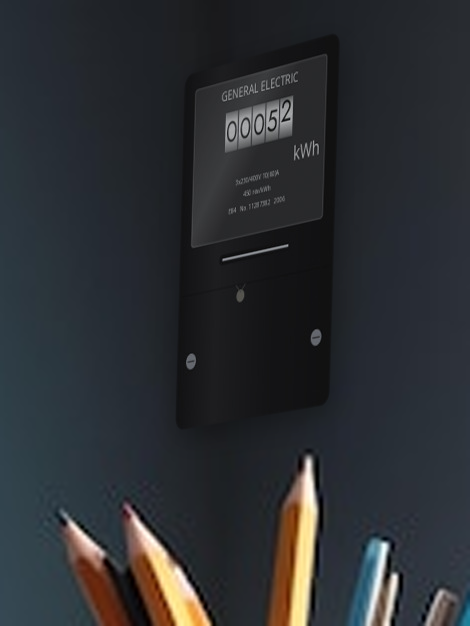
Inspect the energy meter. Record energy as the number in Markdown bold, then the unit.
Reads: **52** kWh
